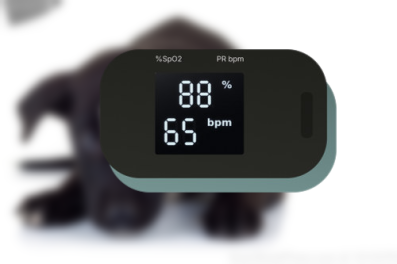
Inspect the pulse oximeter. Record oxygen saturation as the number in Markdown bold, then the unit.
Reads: **88** %
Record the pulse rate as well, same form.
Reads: **65** bpm
